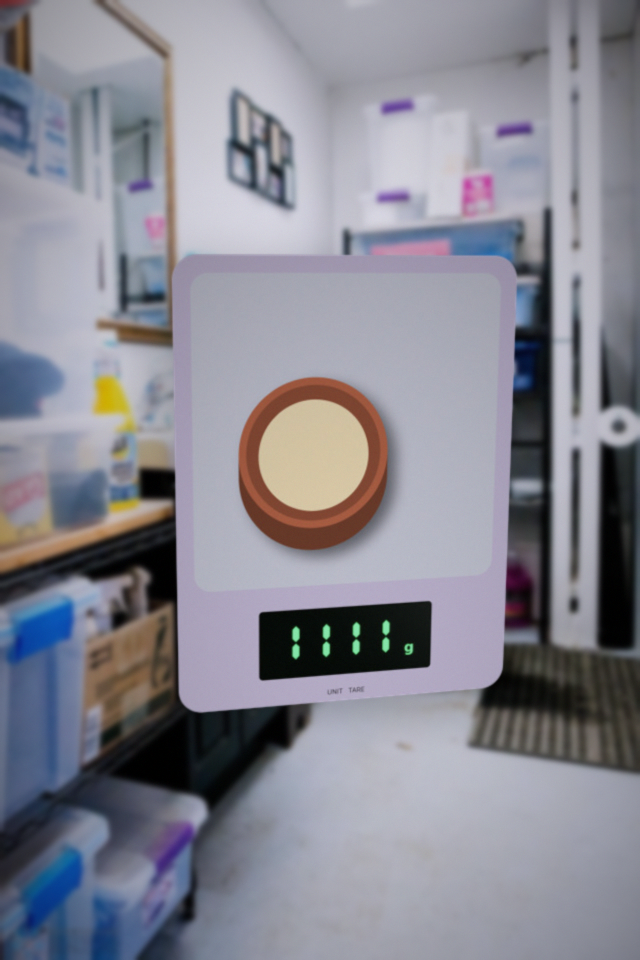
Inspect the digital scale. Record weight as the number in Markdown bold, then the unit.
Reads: **1111** g
